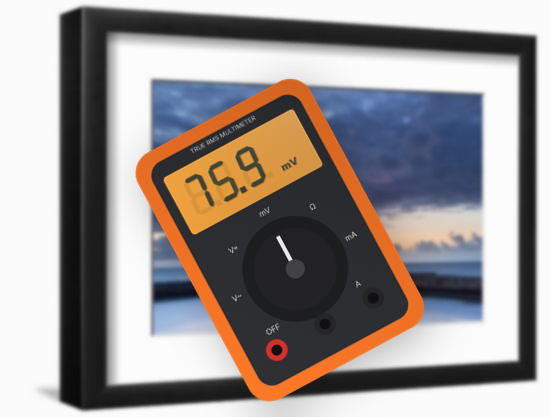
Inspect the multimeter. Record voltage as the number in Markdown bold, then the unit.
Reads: **75.9** mV
